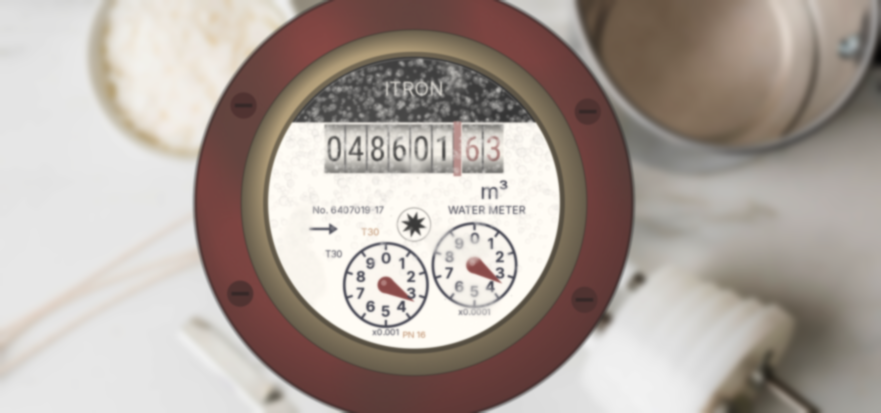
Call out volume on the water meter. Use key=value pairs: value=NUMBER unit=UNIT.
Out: value=48601.6333 unit=m³
